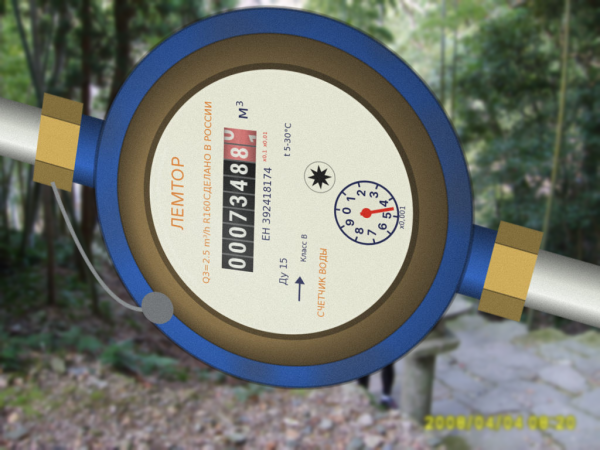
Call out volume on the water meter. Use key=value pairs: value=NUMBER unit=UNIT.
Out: value=7348.804 unit=m³
